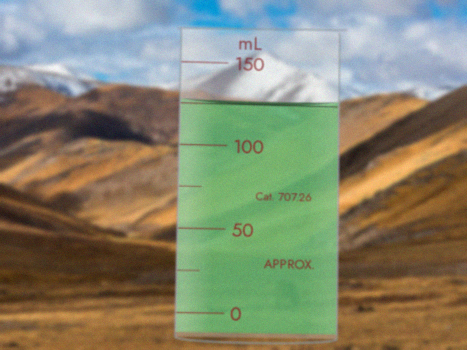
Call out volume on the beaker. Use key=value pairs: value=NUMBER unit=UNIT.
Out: value=125 unit=mL
